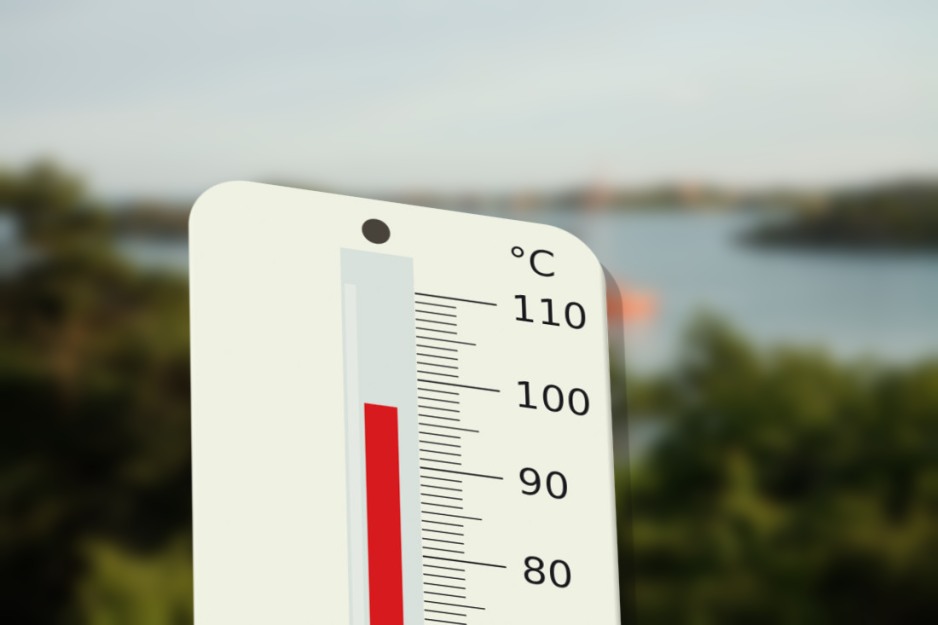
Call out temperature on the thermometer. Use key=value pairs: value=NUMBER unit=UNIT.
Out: value=96.5 unit=°C
